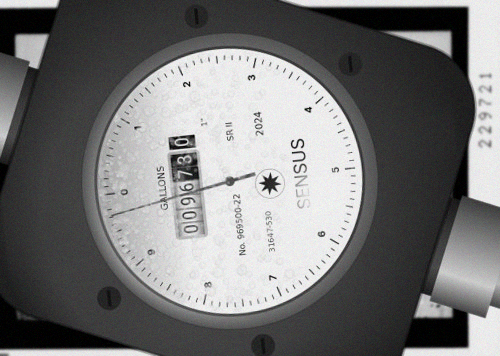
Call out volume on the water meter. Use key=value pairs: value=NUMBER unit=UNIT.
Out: value=96729.7 unit=gal
